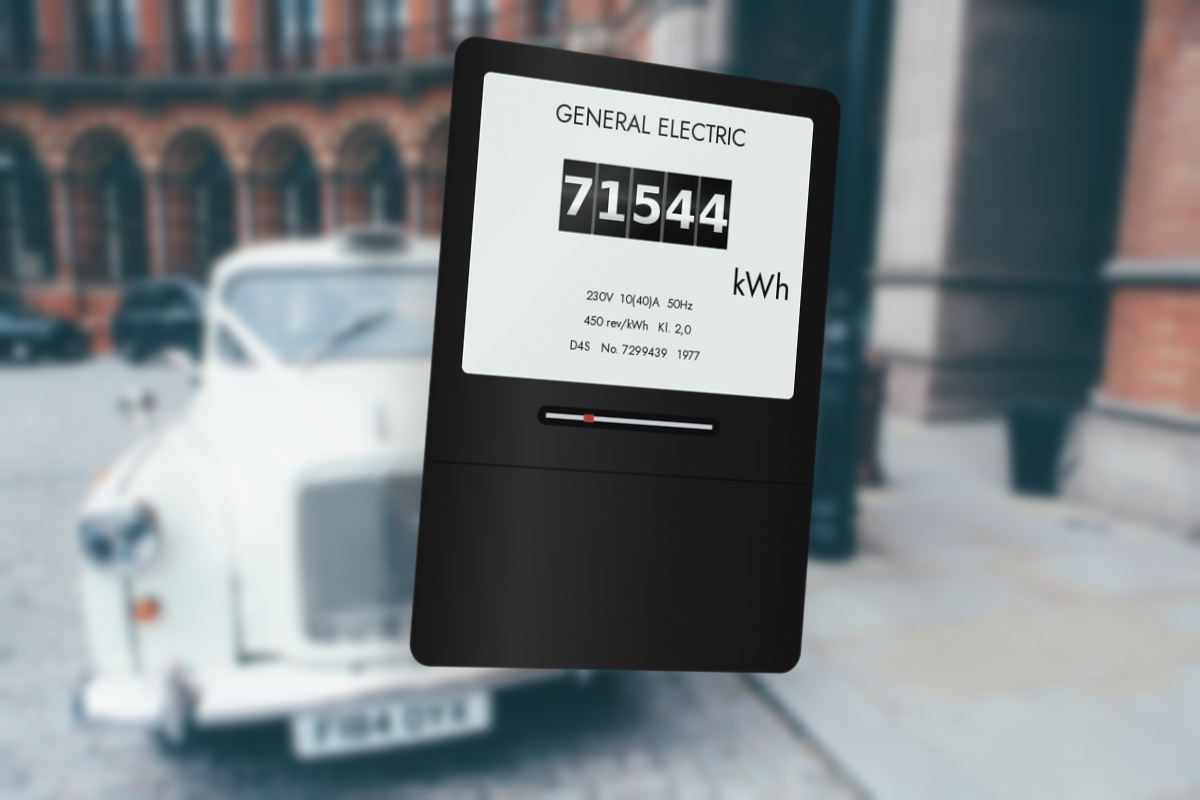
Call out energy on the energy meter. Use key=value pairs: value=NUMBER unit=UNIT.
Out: value=71544 unit=kWh
